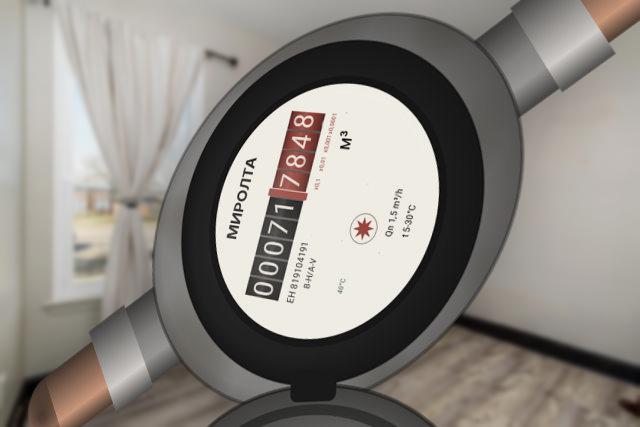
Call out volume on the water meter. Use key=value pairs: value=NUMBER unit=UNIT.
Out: value=71.7848 unit=m³
